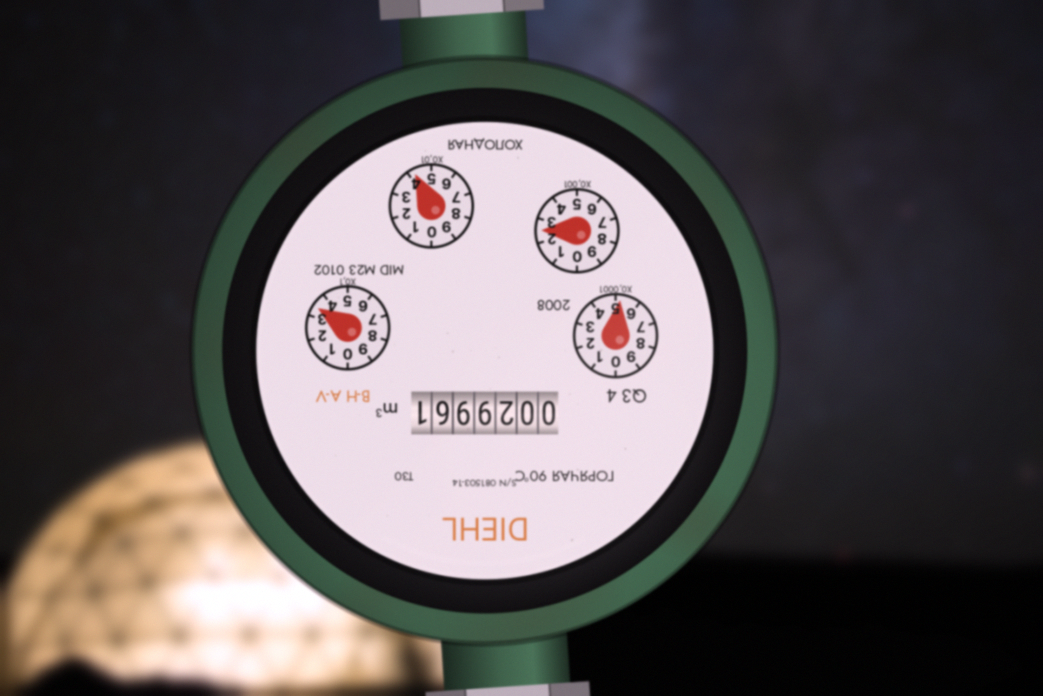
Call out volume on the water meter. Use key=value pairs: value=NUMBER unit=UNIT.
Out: value=29961.3425 unit=m³
